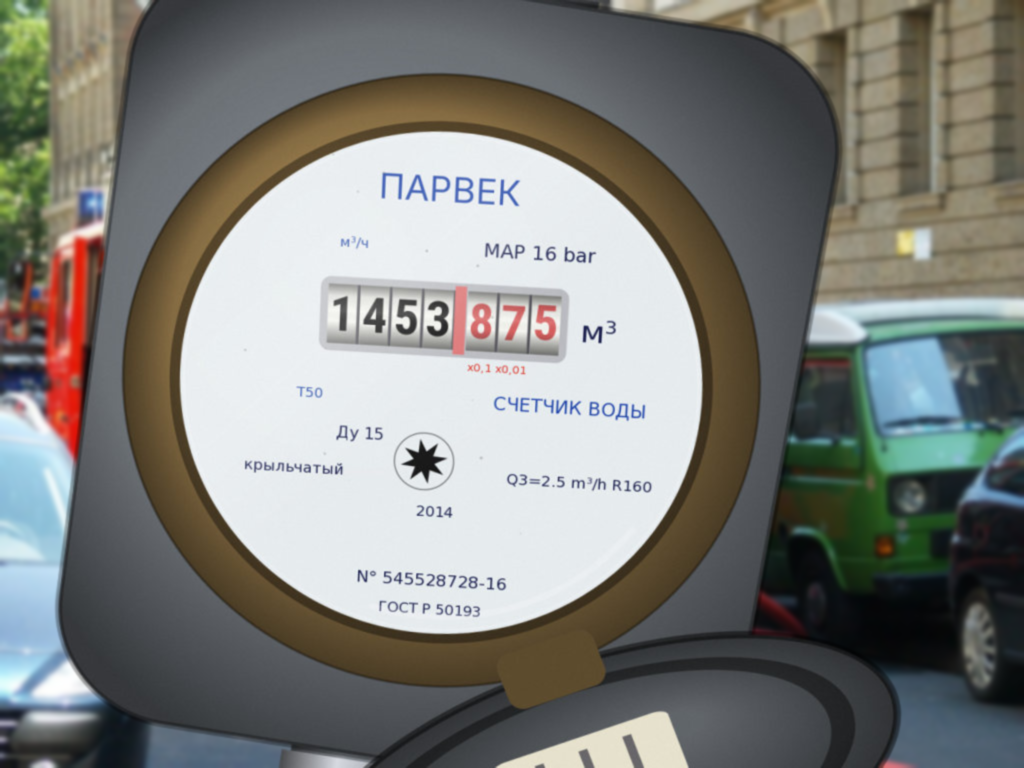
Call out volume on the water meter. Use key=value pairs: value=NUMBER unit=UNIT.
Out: value=1453.875 unit=m³
